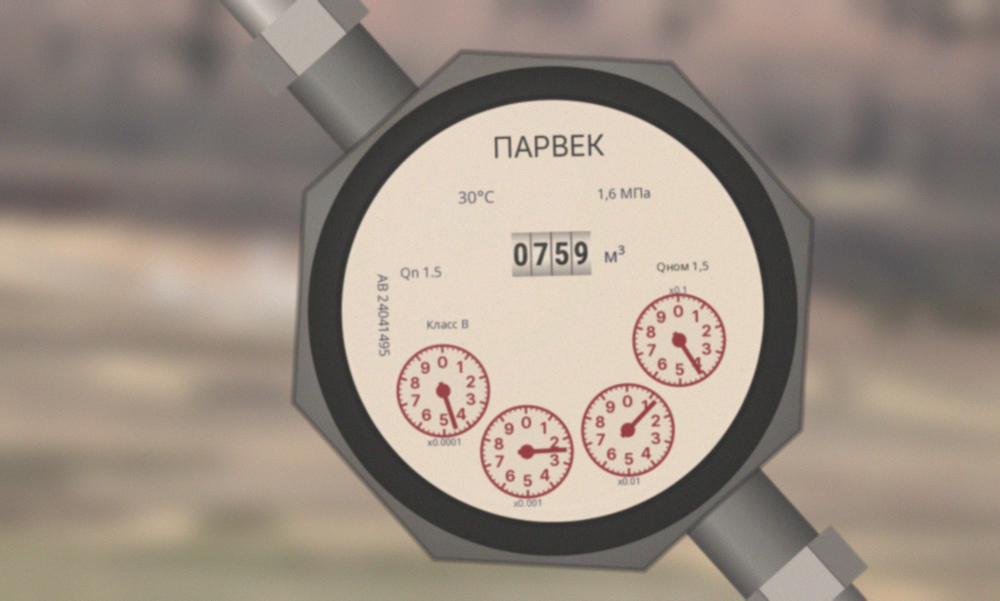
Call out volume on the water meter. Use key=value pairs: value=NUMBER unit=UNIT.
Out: value=759.4124 unit=m³
